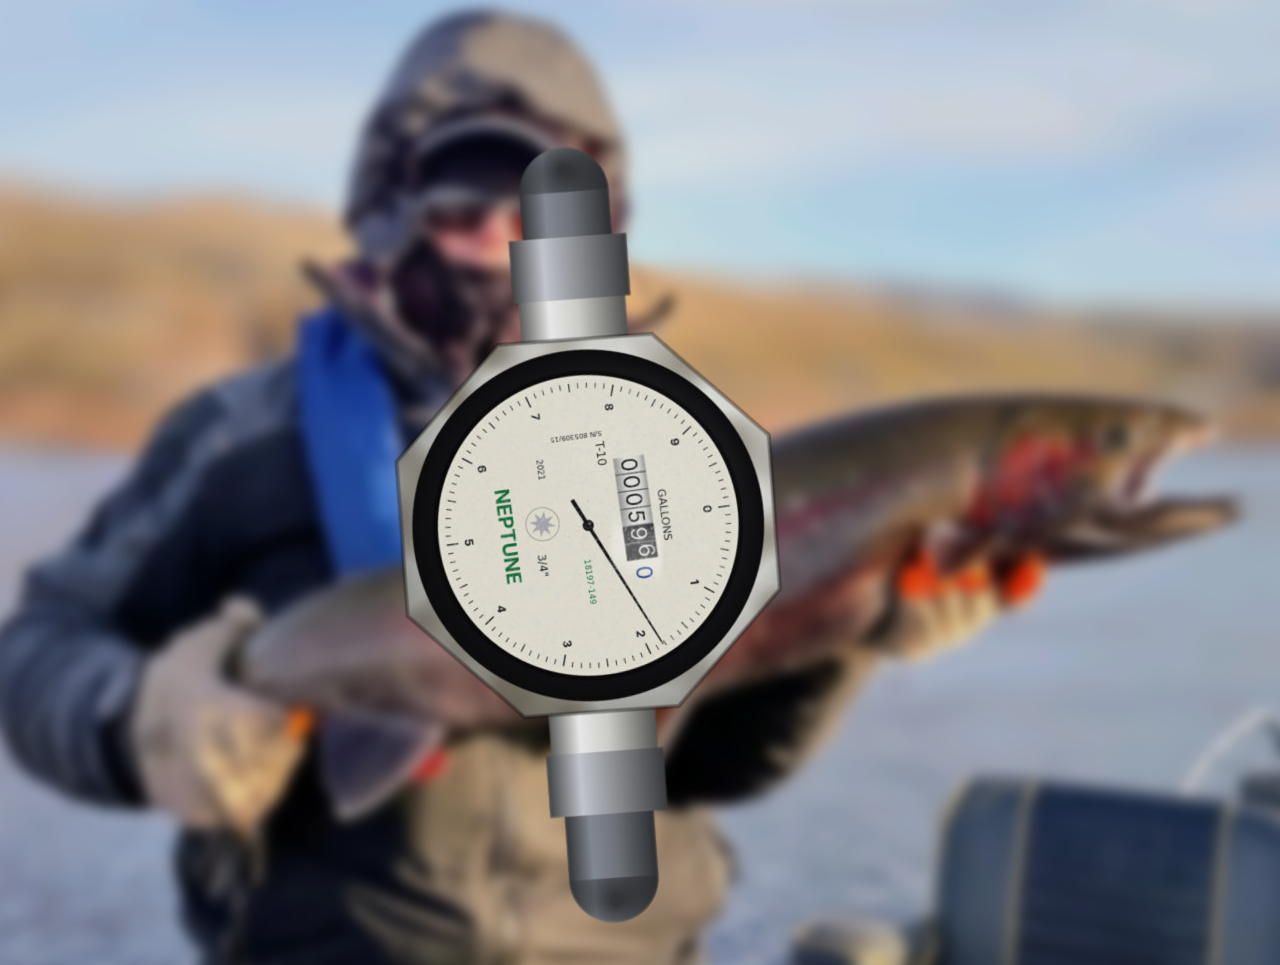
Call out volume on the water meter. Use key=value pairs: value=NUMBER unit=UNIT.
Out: value=5961.8 unit=gal
